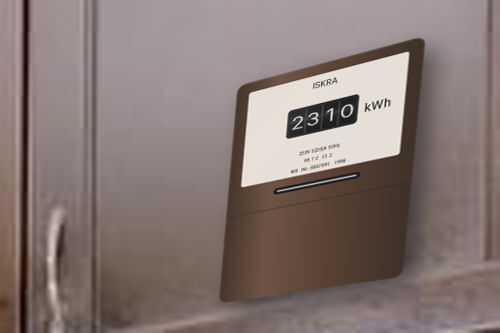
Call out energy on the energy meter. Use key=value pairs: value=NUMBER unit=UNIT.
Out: value=2310 unit=kWh
